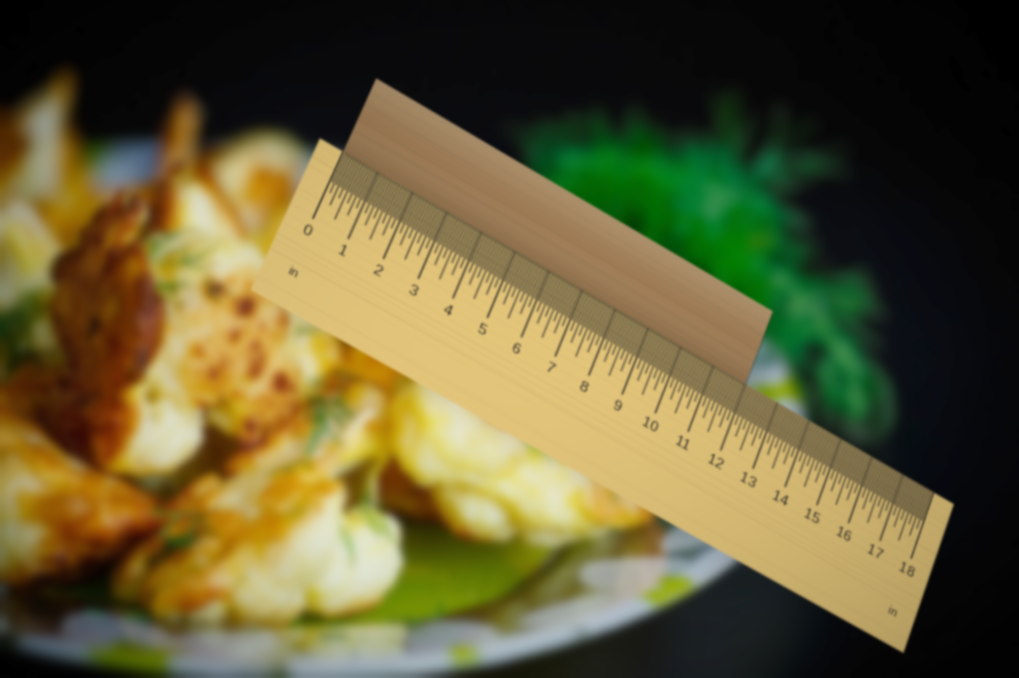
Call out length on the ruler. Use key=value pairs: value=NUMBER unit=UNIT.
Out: value=12 unit=in
